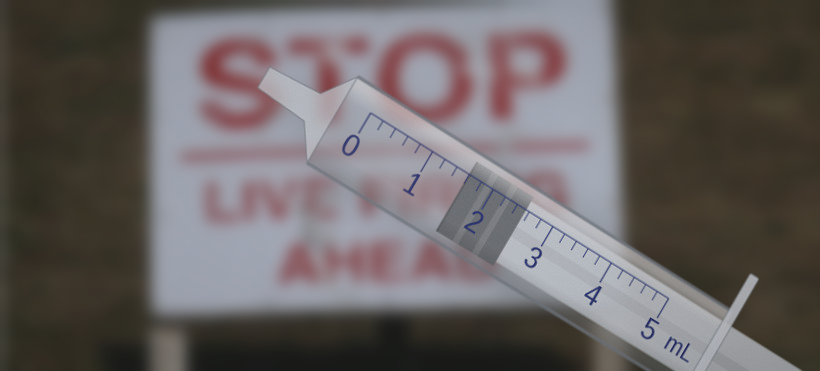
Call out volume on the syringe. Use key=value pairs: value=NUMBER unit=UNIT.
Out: value=1.6 unit=mL
